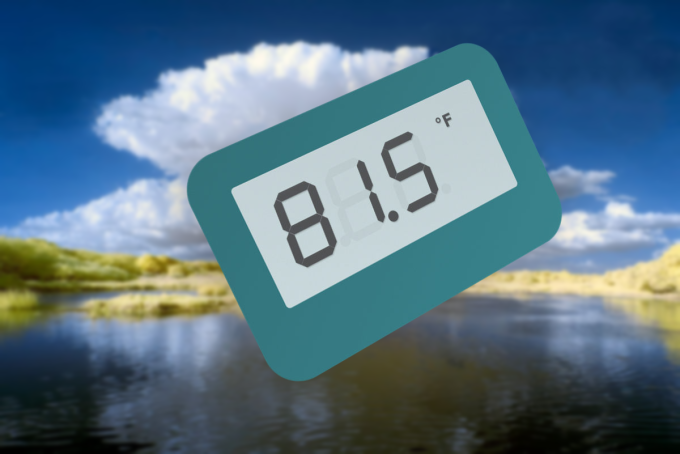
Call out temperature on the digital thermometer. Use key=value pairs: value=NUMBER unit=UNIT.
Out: value=81.5 unit=°F
